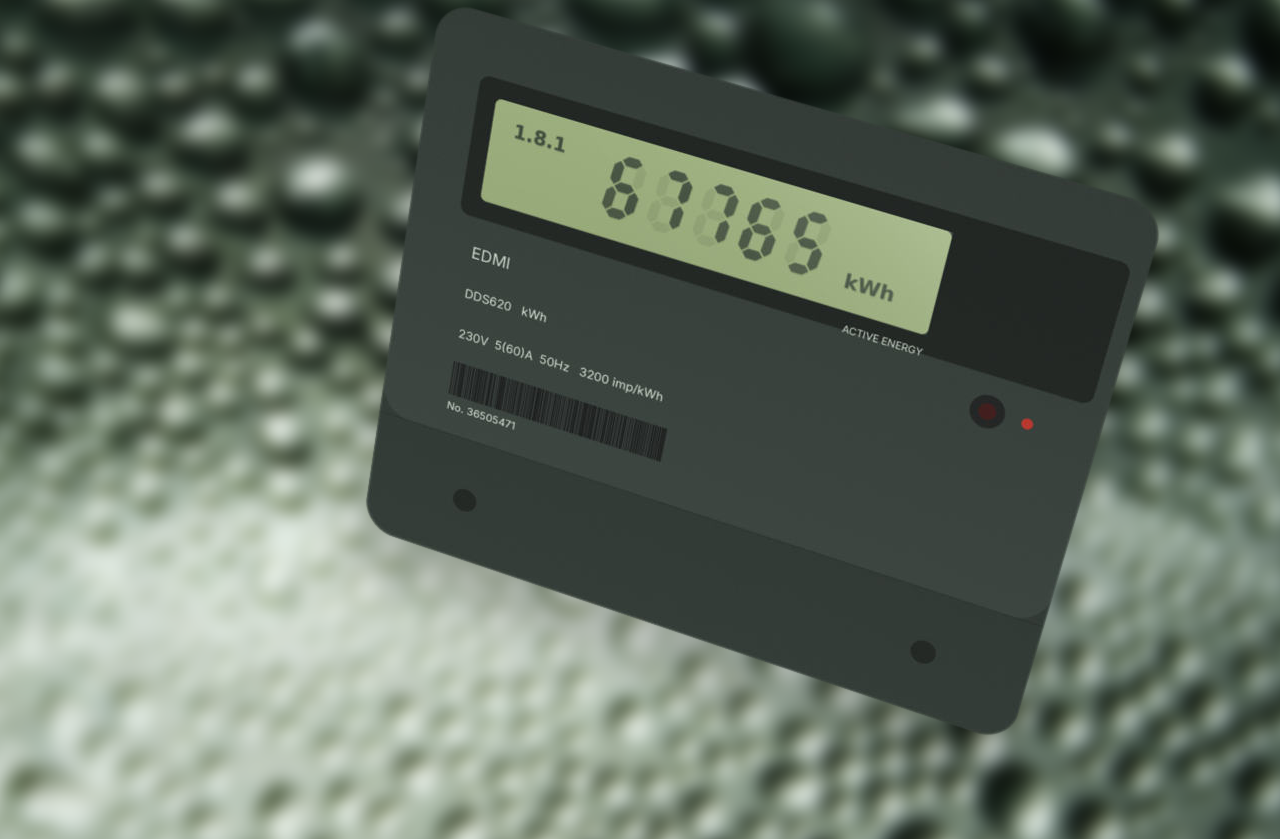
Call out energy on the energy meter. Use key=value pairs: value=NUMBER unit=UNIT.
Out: value=67765 unit=kWh
